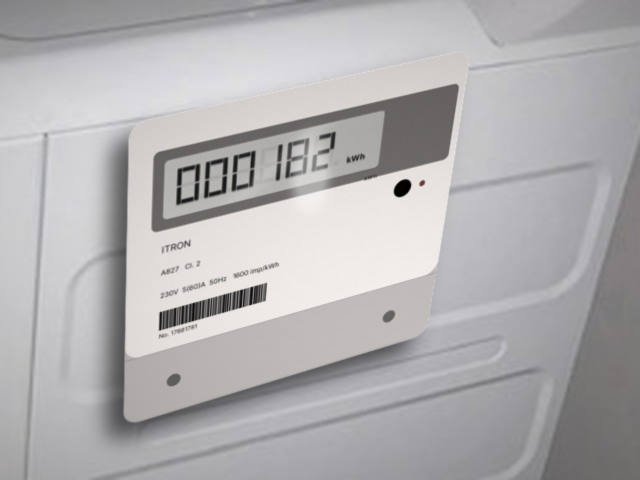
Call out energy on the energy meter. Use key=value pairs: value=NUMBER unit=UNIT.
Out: value=182 unit=kWh
